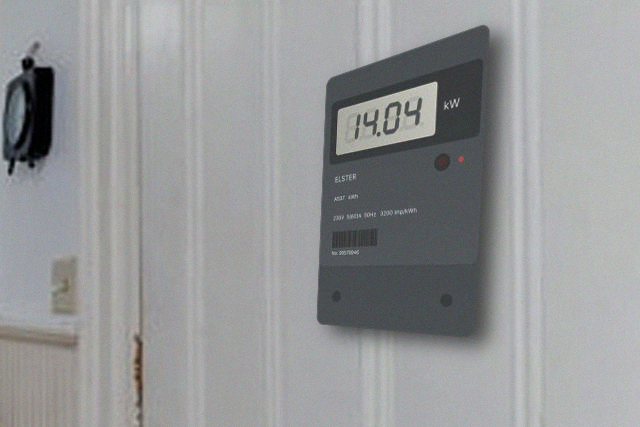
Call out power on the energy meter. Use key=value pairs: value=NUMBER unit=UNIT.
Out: value=14.04 unit=kW
